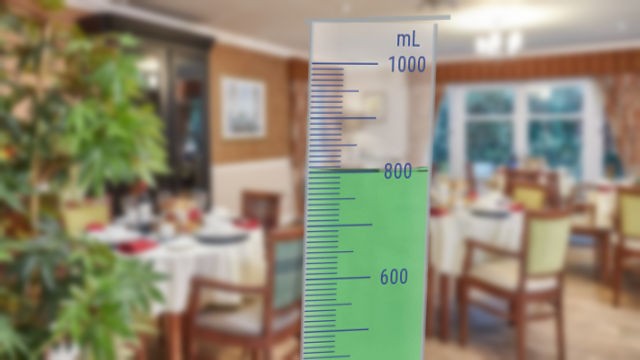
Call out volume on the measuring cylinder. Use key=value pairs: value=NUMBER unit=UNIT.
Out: value=800 unit=mL
